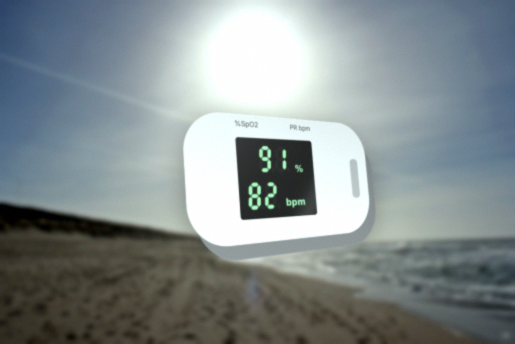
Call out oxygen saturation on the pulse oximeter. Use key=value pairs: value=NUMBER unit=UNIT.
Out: value=91 unit=%
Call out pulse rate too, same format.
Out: value=82 unit=bpm
